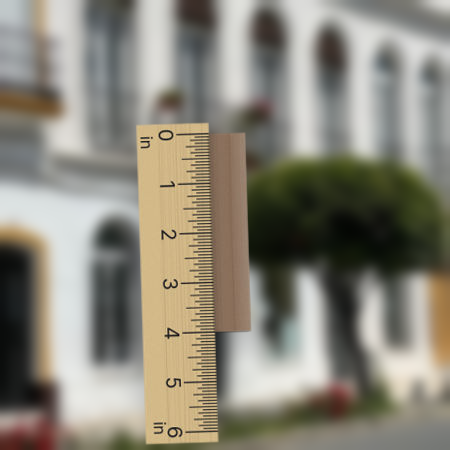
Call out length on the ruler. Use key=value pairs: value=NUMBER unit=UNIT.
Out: value=4 unit=in
